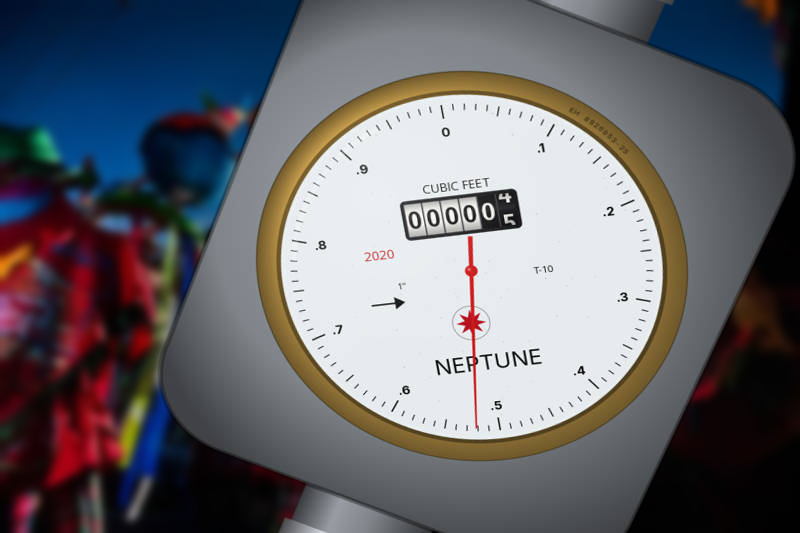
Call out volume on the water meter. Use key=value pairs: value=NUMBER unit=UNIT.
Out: value=4.52 unit=ft³
